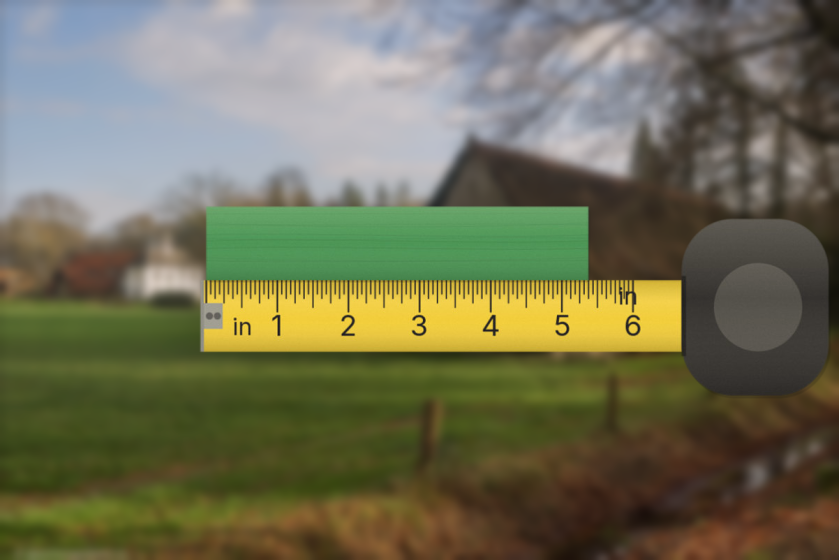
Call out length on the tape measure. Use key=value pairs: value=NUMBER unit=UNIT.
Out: value=5.375 unit=in
